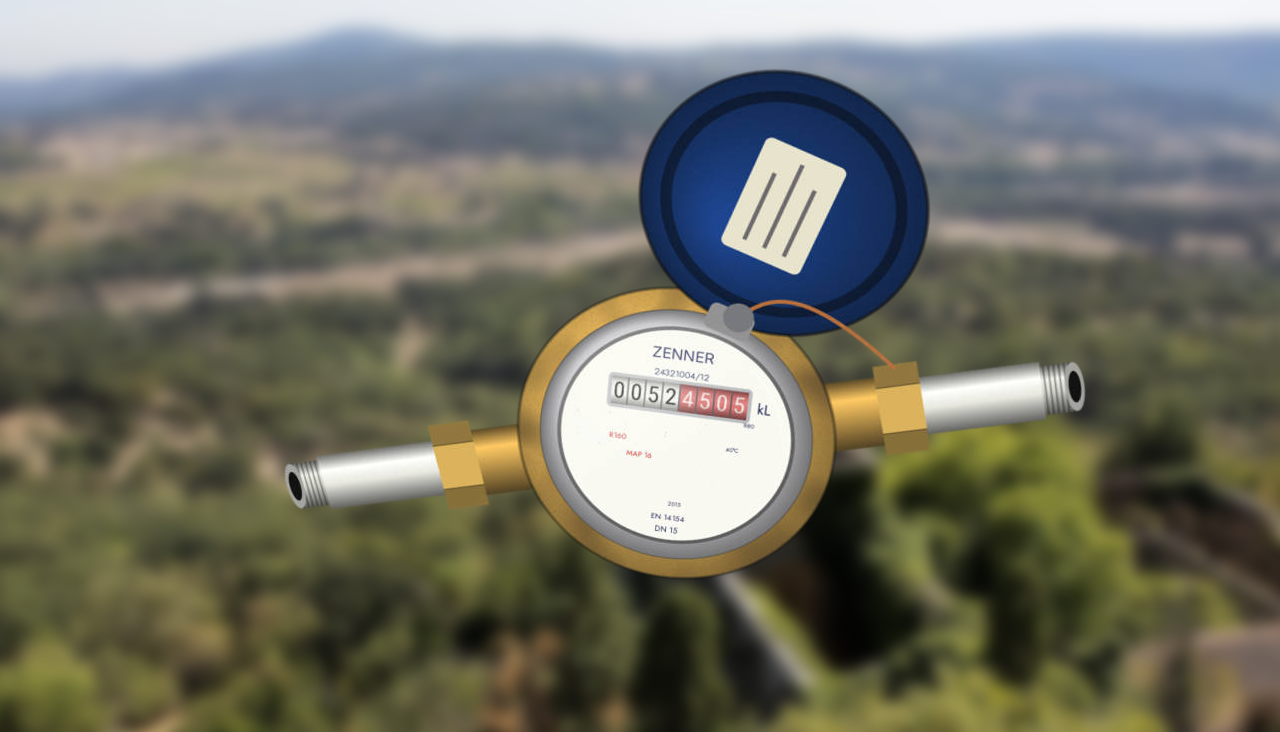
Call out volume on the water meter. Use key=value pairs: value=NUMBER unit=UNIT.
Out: value=52.4505 unit=kL
